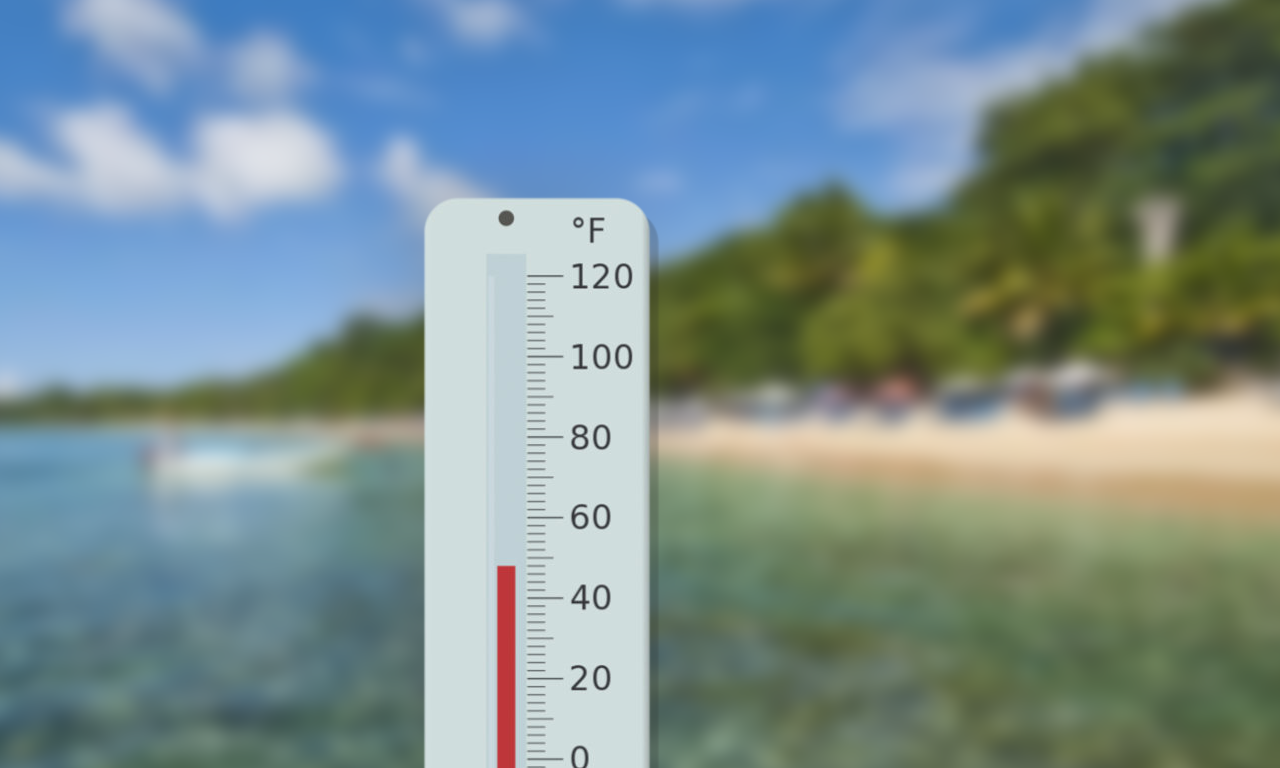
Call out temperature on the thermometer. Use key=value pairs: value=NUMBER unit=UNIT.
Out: value=48 unit=°F
